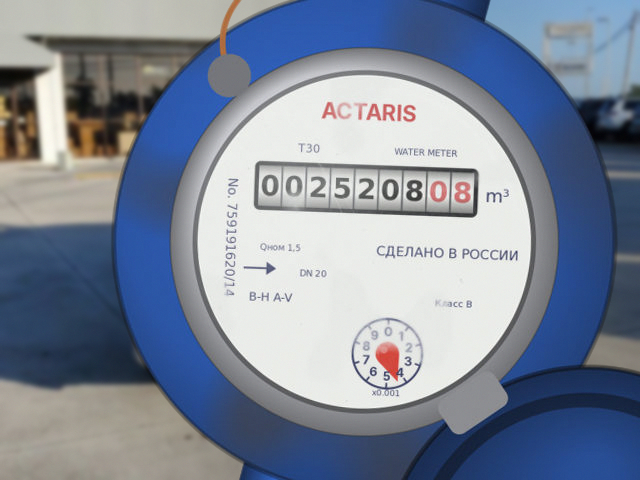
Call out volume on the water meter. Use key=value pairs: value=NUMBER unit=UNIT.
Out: value=25208.084 unit=m³
